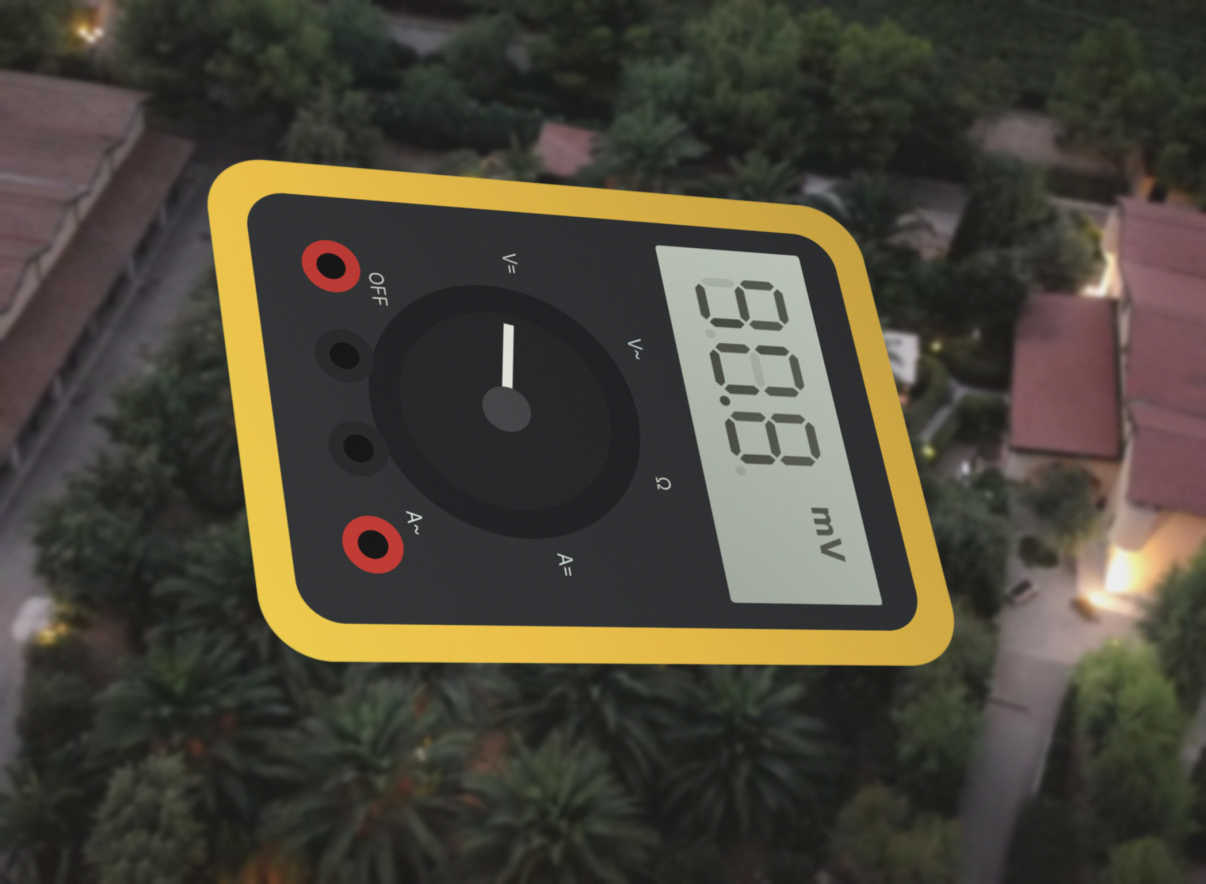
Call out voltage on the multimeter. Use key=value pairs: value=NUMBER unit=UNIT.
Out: value=90.8 unit=mV
